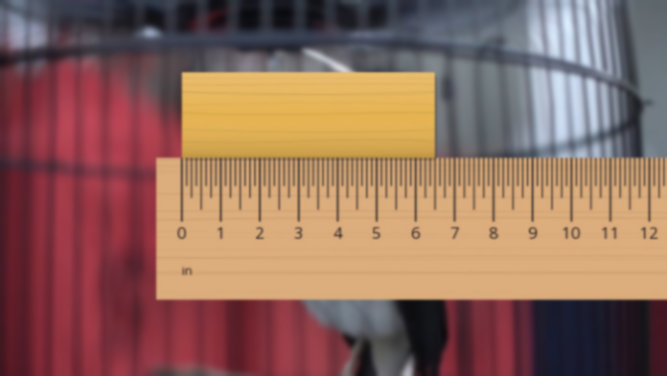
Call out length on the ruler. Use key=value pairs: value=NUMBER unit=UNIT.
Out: value=6.5 unit=in
